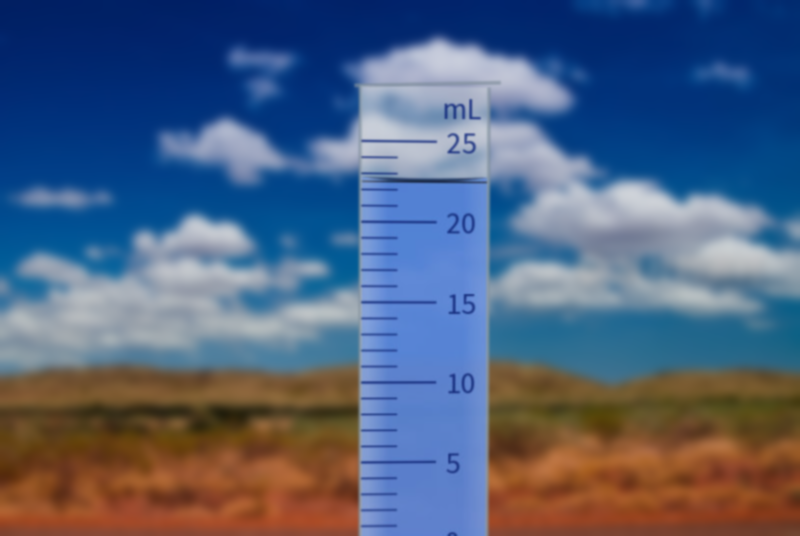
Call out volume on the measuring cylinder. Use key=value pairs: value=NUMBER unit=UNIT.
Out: value=22.5 unit=mL
